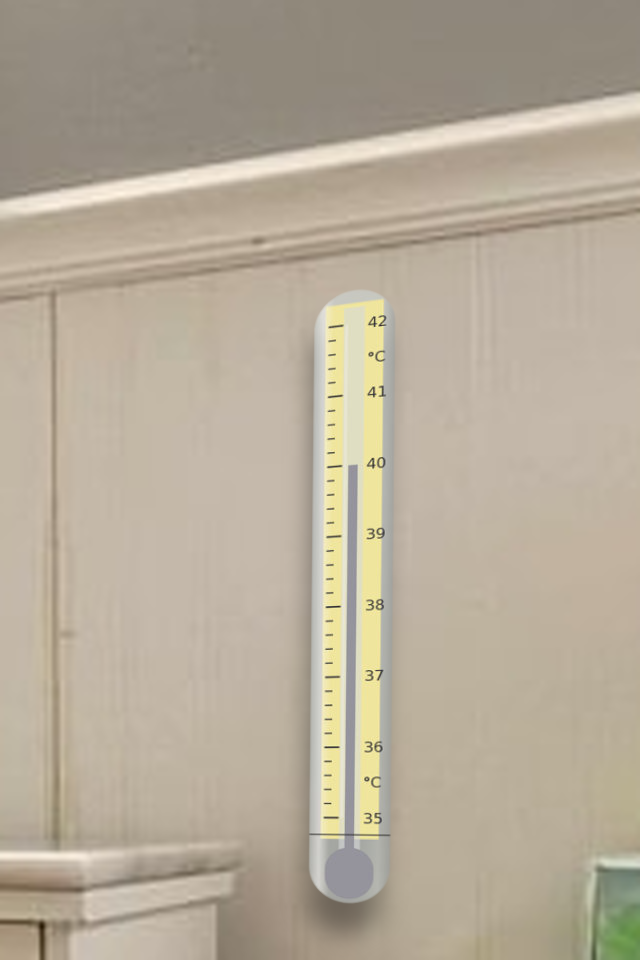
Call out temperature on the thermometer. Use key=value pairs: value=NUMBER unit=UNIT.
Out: value=40 unit=°C
